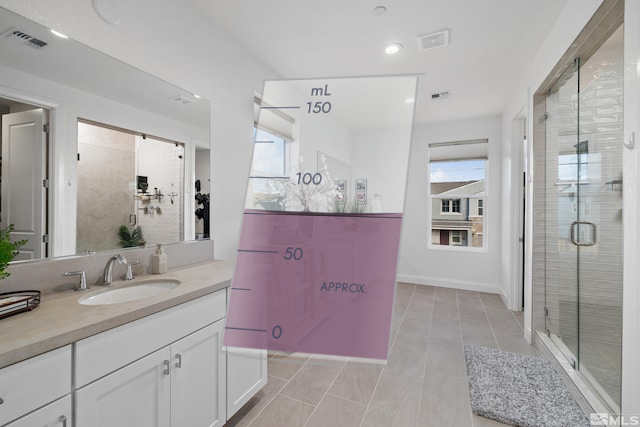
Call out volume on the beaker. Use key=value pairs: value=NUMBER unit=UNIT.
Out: value=75 unit=mL
